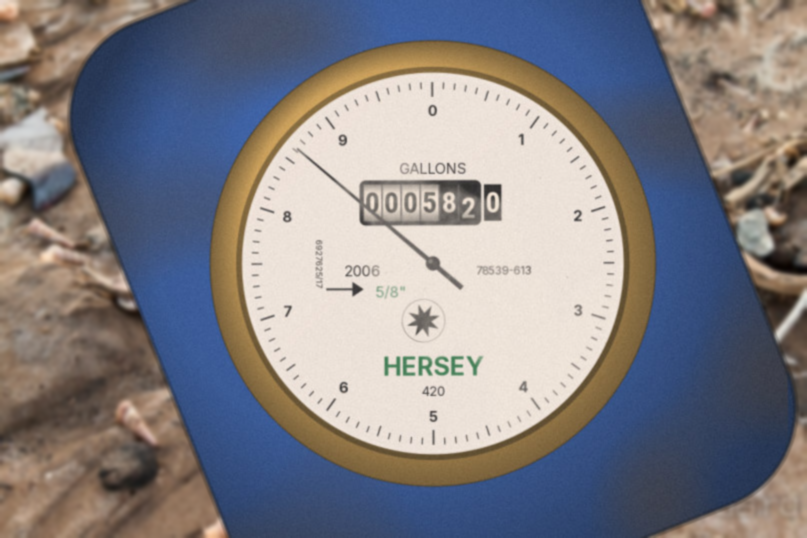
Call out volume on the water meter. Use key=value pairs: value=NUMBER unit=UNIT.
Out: value=5818.6 unit=gal
